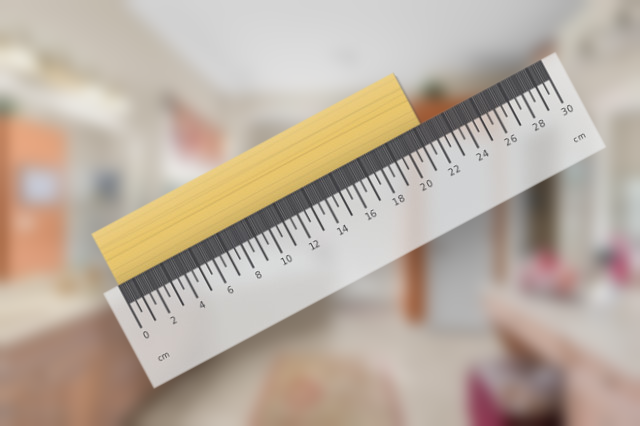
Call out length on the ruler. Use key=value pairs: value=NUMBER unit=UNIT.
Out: value=21.5 unit=cm
